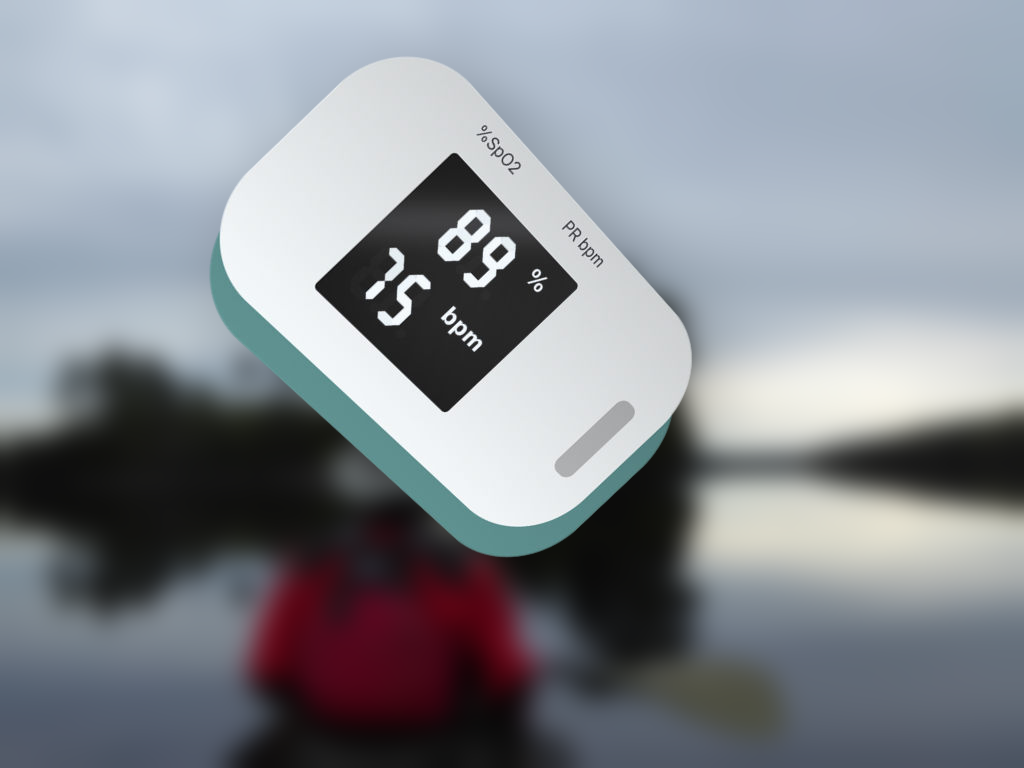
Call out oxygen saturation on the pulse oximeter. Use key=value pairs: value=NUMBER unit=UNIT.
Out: value=89 unit=%
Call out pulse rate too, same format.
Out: value=75 unit=bpm
